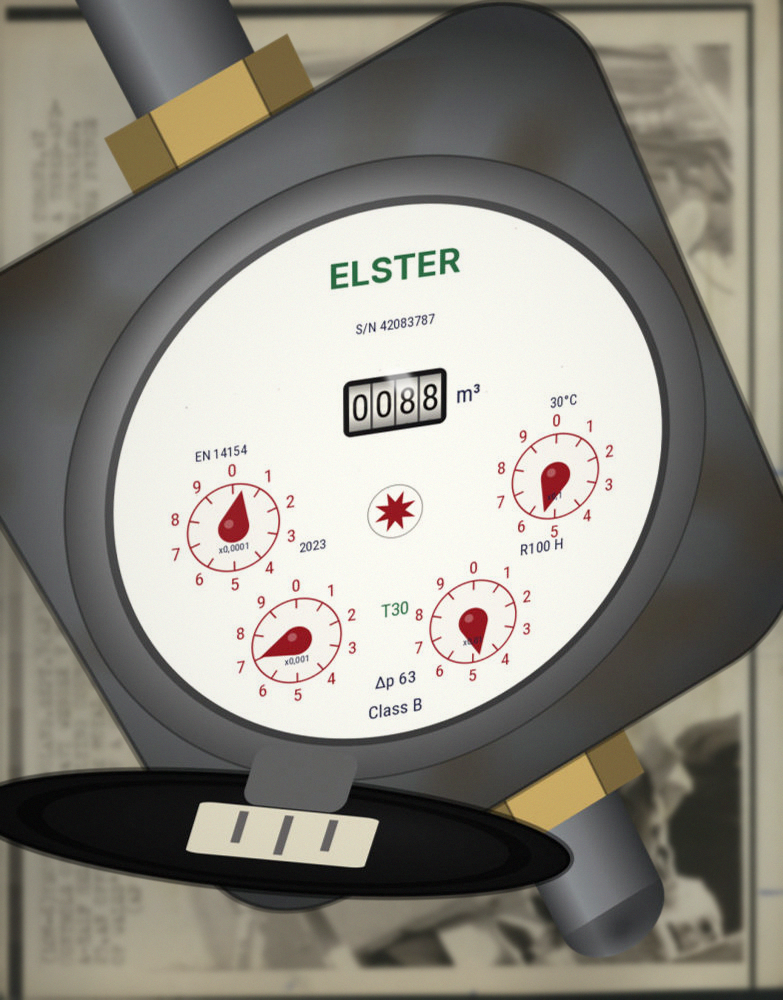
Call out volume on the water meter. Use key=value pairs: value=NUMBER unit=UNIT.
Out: value=88.5470 unit=m³
